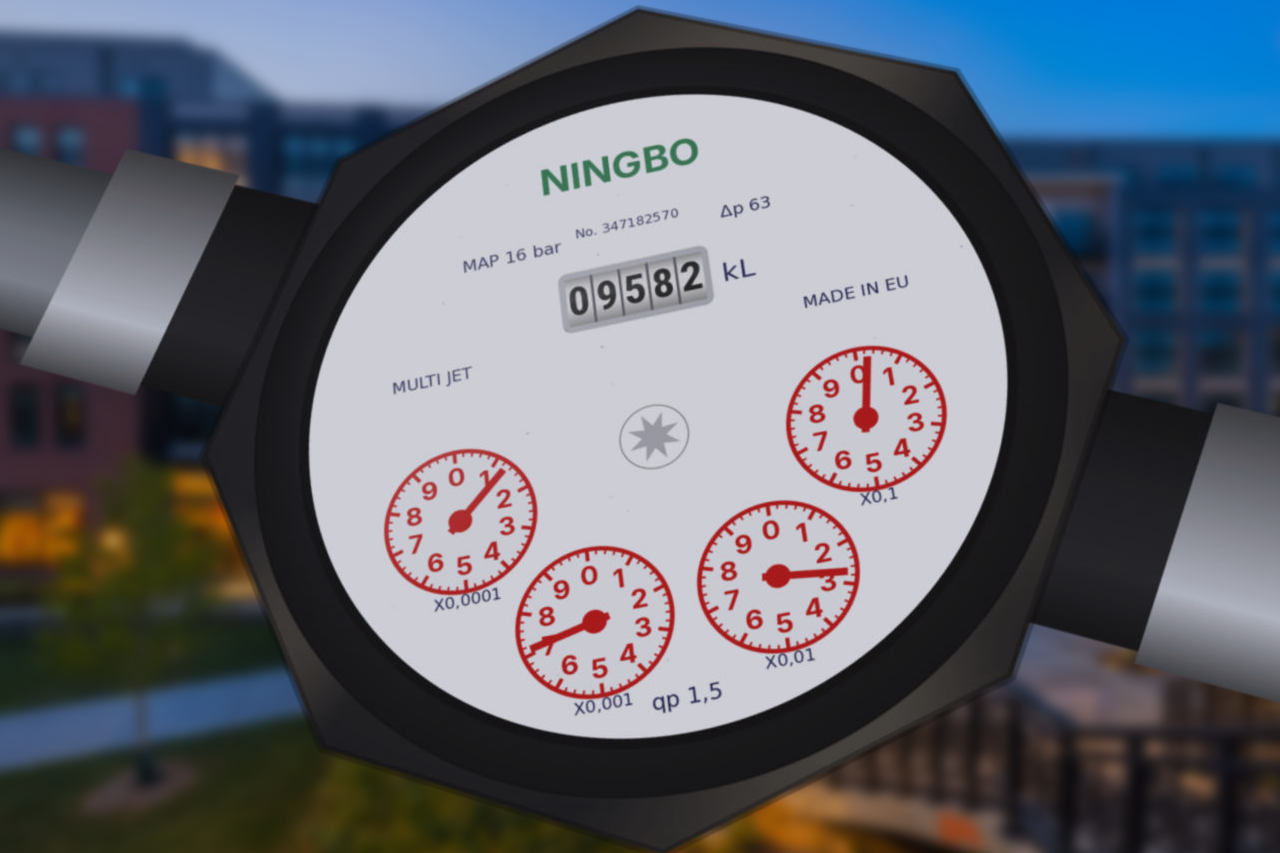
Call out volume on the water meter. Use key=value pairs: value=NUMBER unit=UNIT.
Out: value=9582.0271 unit=kL
